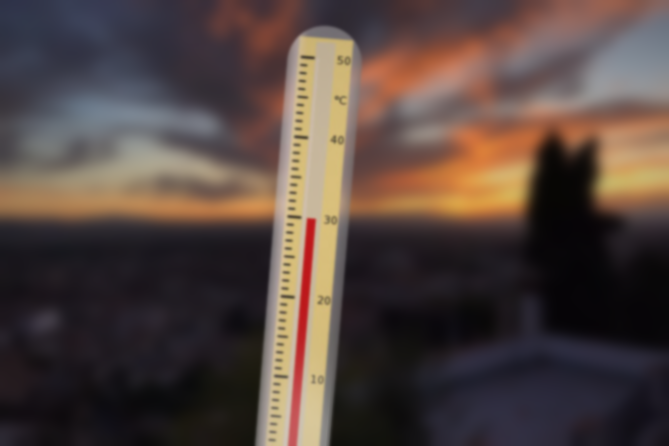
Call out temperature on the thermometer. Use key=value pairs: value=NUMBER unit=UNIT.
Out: value=30 unit=°C
